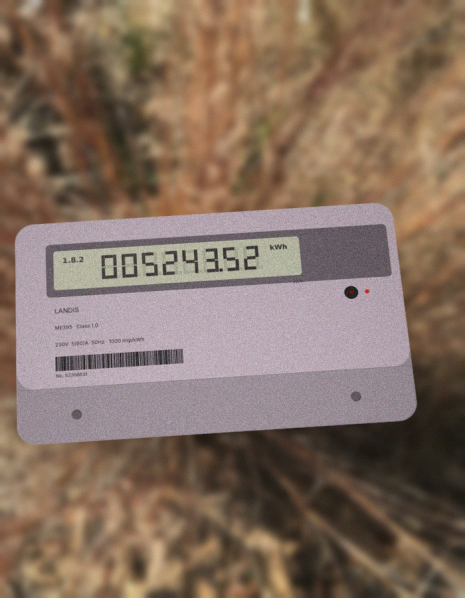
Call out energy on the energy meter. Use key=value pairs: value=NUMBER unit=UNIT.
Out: value=5243.52 unit=kWh
